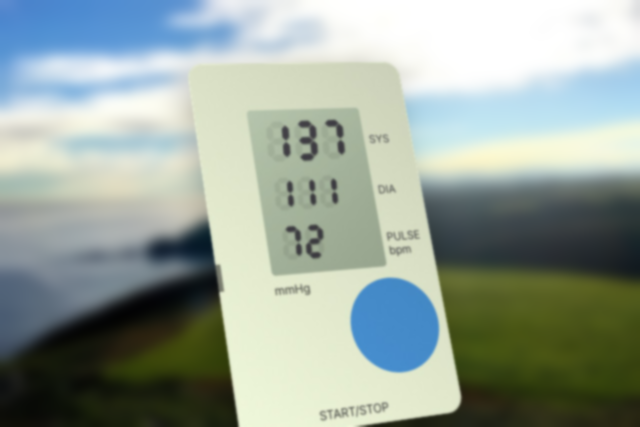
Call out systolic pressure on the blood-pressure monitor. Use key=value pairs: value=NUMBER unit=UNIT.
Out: value=137 unit=mmHg
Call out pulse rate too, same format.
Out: value=72 unit=bpm
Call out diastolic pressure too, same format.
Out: value=111 unit=mmHg
